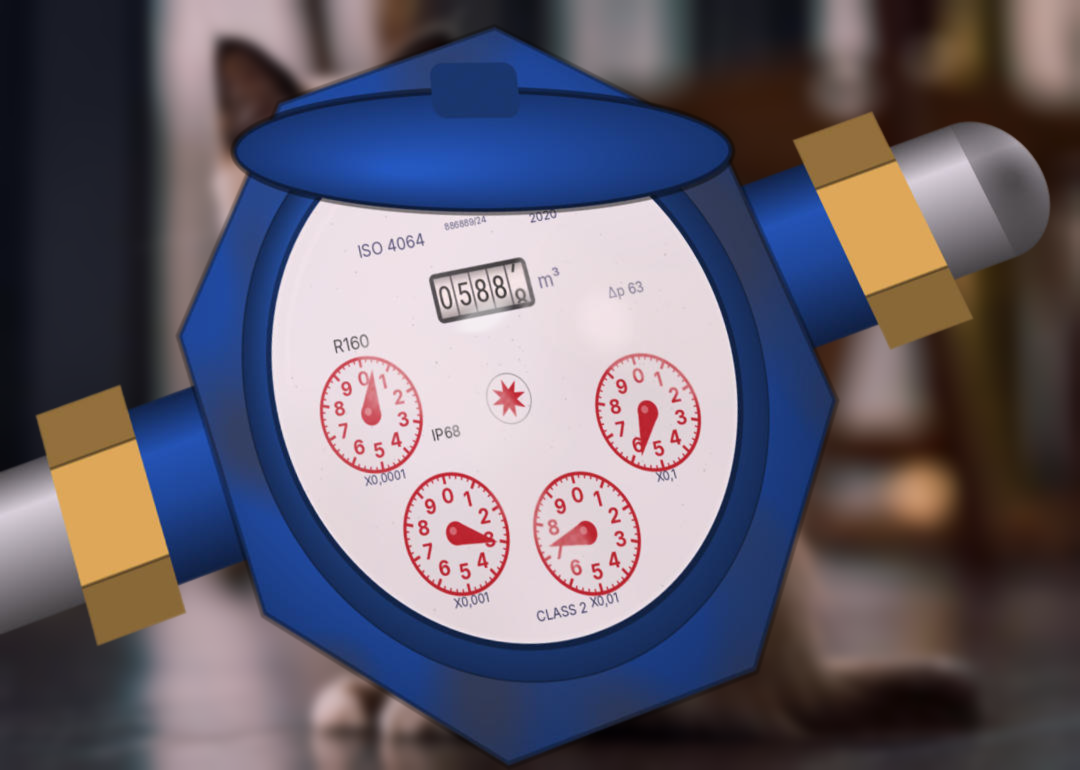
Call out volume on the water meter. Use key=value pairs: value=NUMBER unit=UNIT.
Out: value=5887.5730 unit=m³
